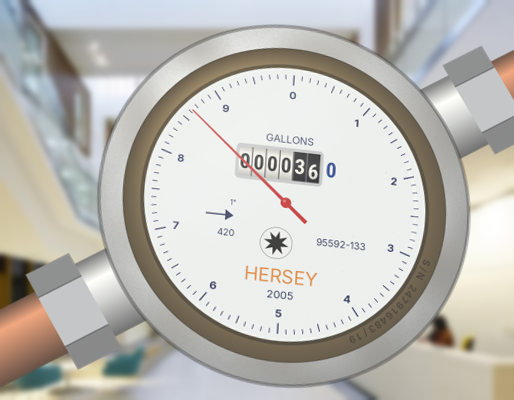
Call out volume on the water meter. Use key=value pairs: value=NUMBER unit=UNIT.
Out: value=358.6 unit=gal
